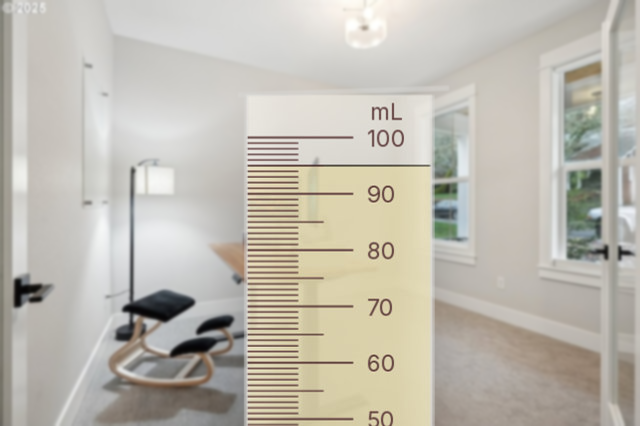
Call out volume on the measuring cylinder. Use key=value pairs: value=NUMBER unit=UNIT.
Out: value=95 unit=mL
